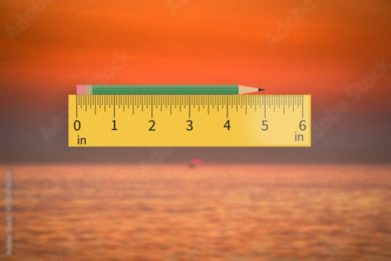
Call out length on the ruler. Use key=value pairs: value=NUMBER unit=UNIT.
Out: value=5 unit=in
